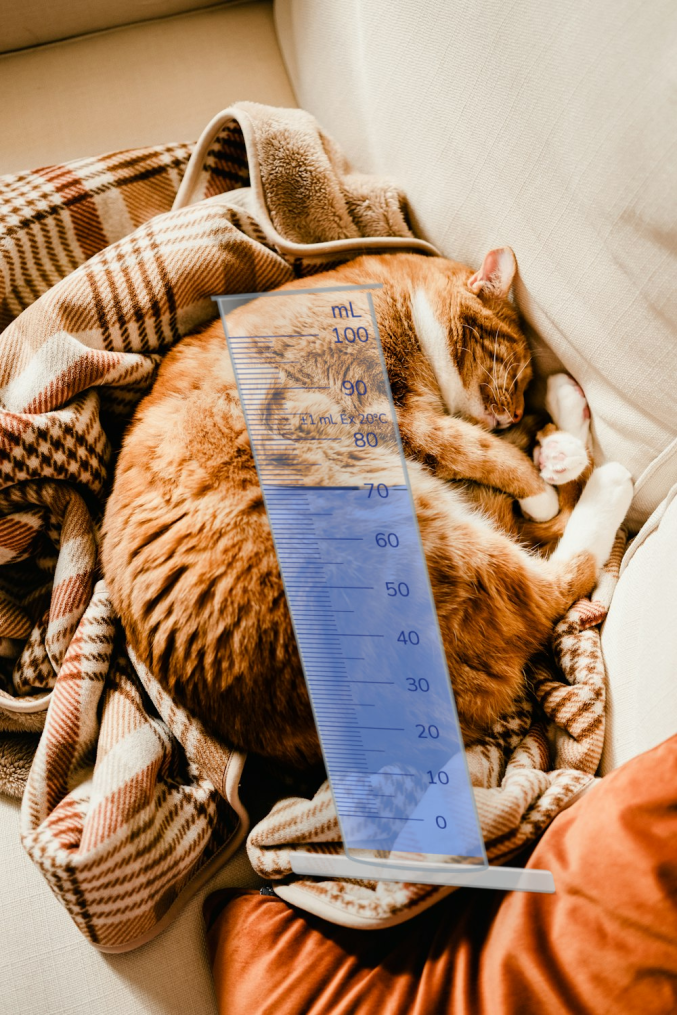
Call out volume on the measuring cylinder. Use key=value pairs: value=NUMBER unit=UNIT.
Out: value=70 unit=mL
